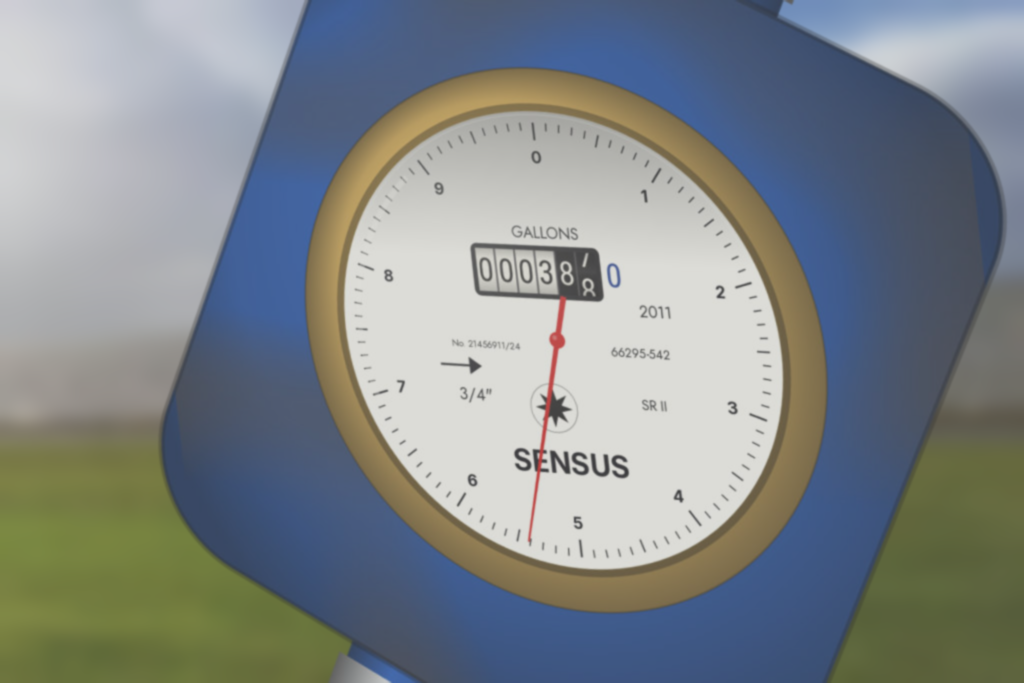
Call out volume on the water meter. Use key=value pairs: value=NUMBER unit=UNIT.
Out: value=3875.4 unit=gal
